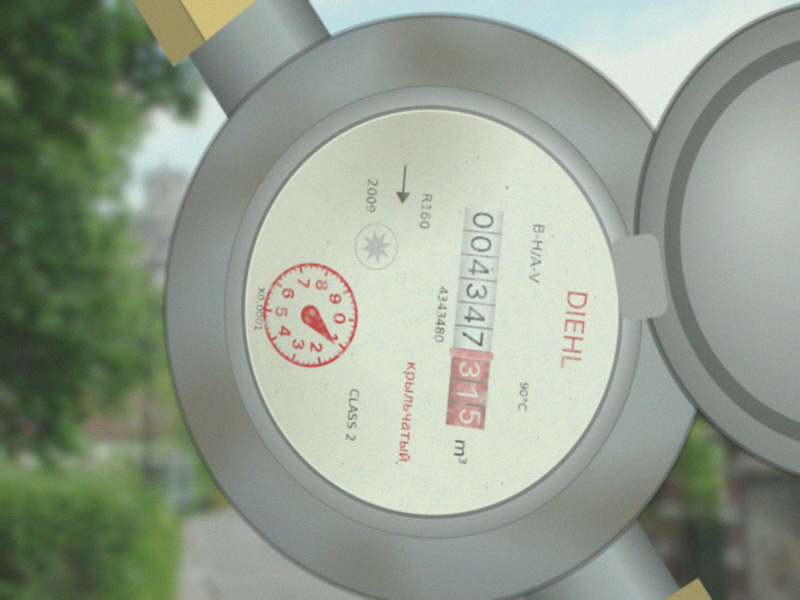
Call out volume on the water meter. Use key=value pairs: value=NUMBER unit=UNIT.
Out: value=4347.3151 unit=m³
